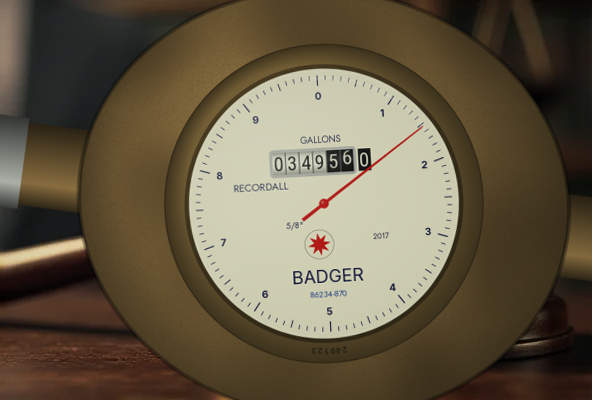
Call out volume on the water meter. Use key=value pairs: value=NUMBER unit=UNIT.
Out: value=349561.5 unit=gal
